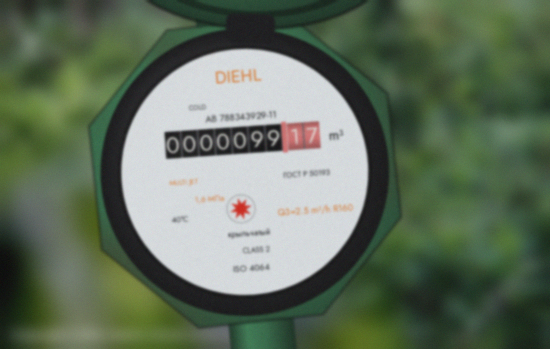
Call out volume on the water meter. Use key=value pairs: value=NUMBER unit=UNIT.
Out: value=99.17 unit=m³
